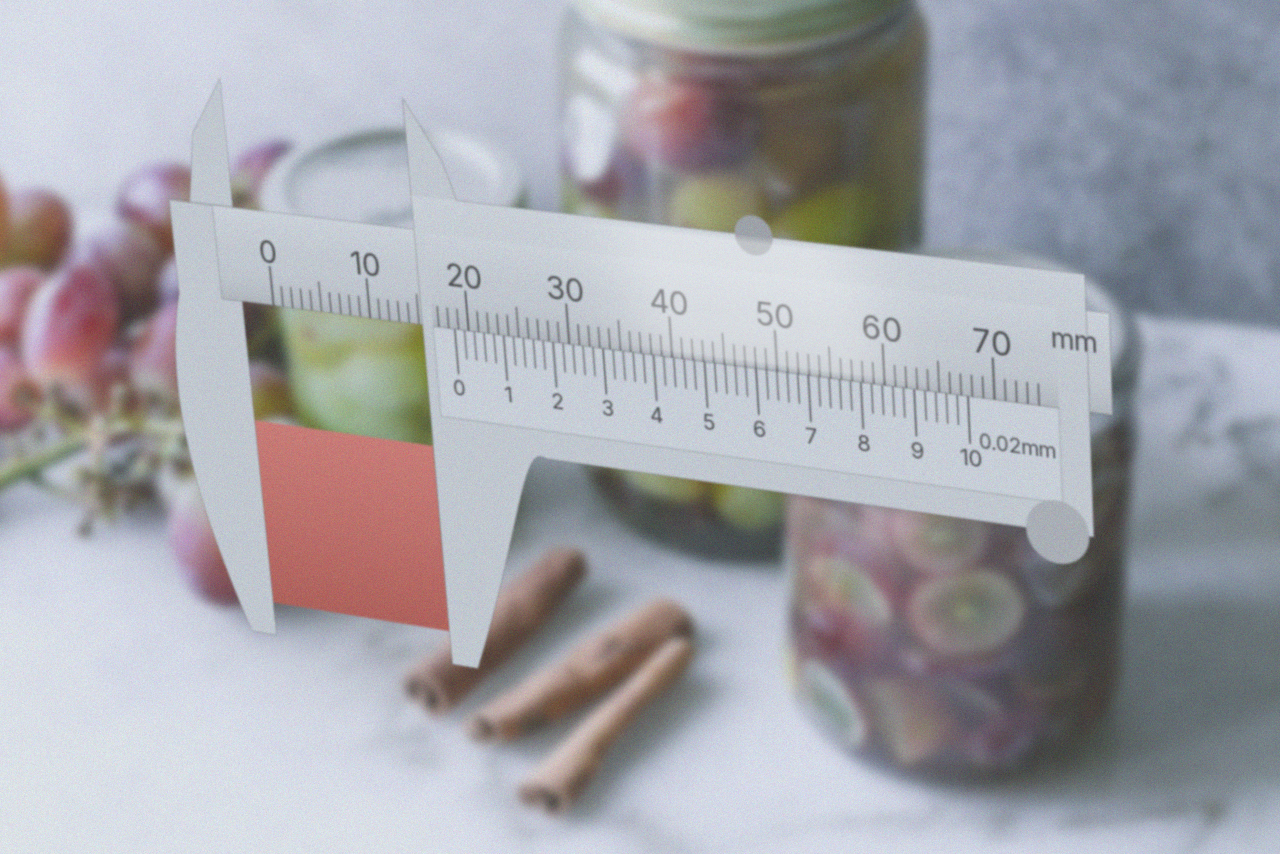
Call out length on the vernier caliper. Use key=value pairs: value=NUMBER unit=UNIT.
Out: value=18.6 unit=mm
